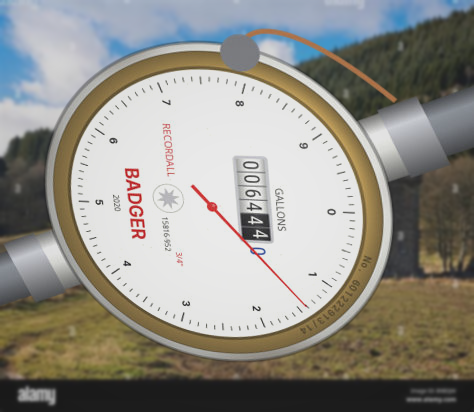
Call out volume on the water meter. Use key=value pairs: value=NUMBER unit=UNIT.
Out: value=64441.4 unit=gal
